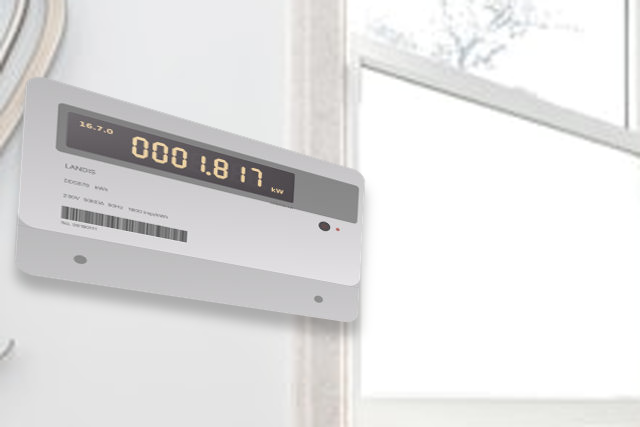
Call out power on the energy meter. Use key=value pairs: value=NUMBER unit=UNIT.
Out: value=1.817 unit=kW
